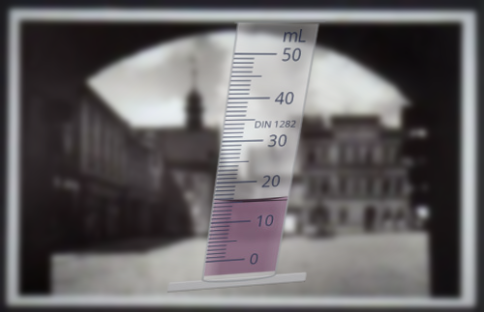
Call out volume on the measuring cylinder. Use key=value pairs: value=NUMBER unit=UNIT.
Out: value=15 unit=mL
